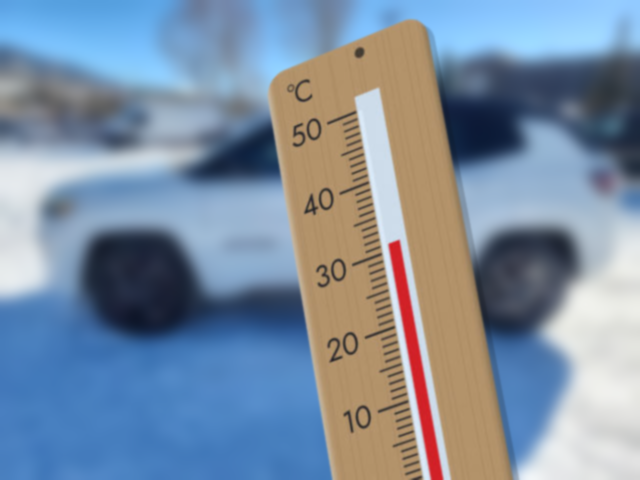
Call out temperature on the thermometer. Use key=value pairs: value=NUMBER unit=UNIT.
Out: value=31 unit=°C
